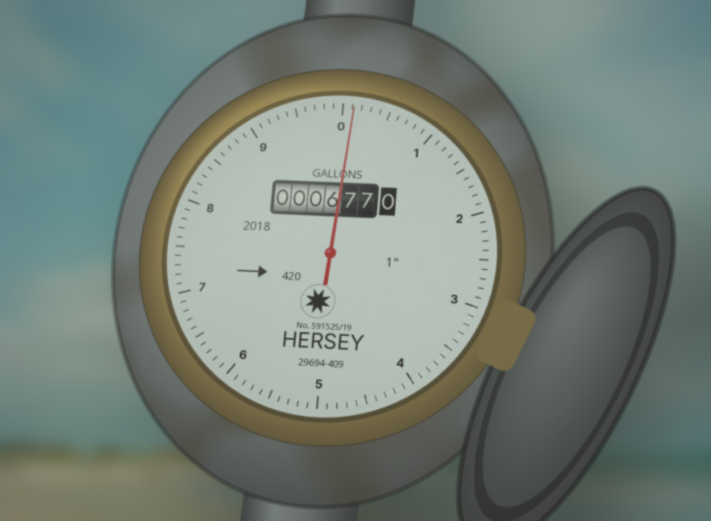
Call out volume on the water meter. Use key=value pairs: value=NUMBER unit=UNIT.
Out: value=6770.1 unit=gal
